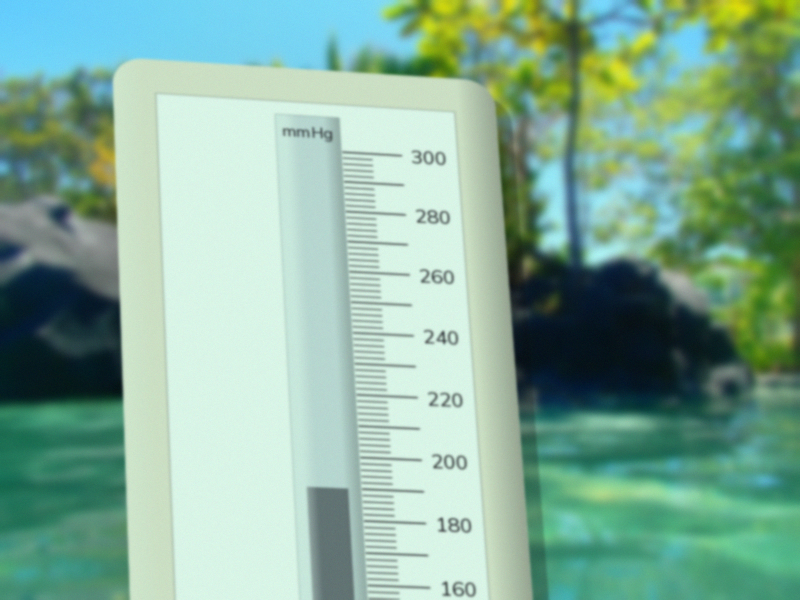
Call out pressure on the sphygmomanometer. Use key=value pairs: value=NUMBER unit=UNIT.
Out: value=190 unit=mmHg
